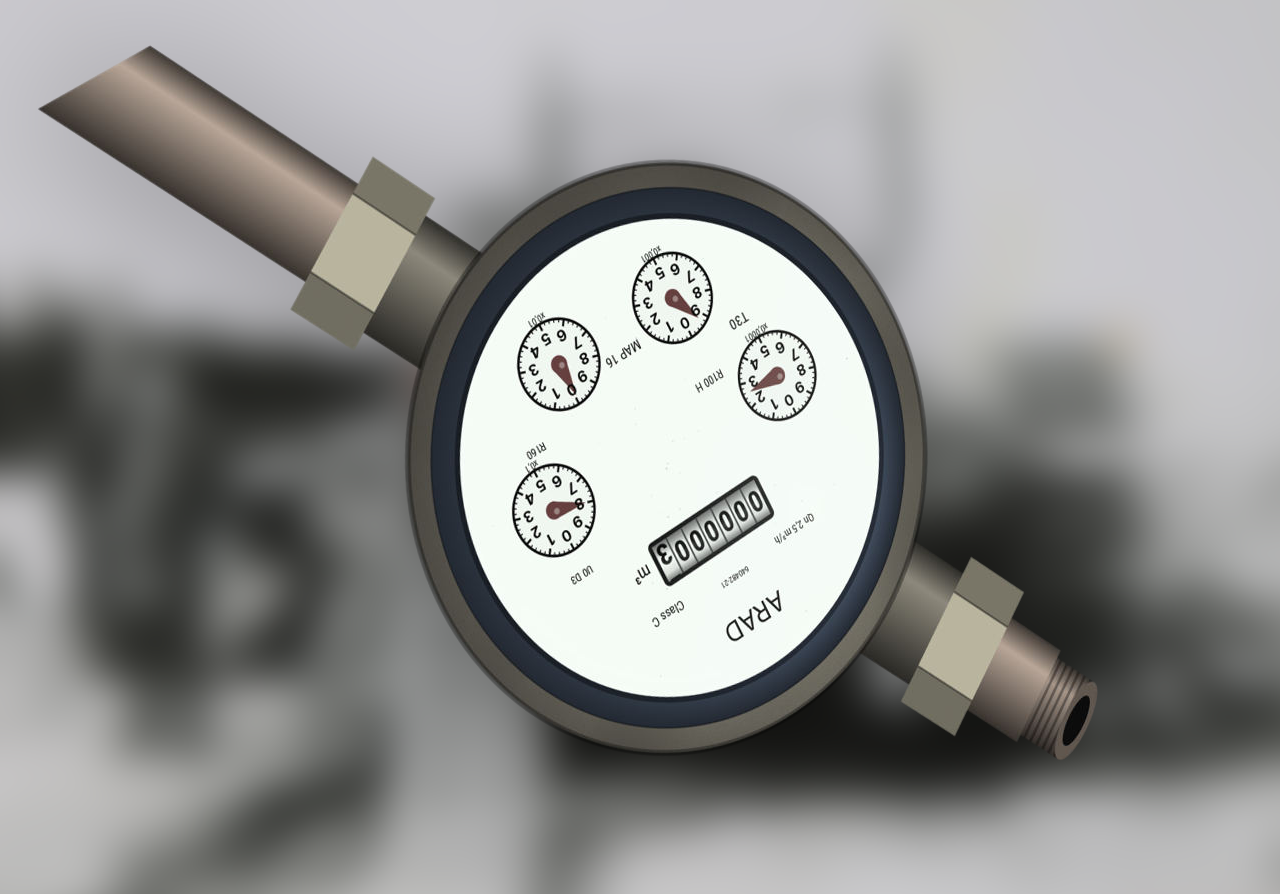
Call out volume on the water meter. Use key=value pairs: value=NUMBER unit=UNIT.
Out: value=2.7992 unit=m³
